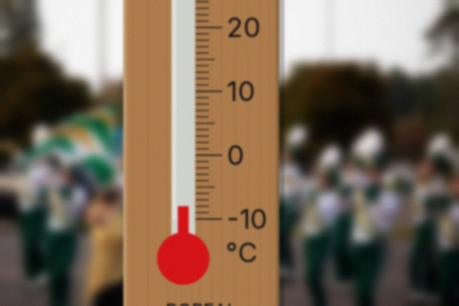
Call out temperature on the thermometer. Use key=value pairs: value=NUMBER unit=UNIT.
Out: value=-8 unit=°C
